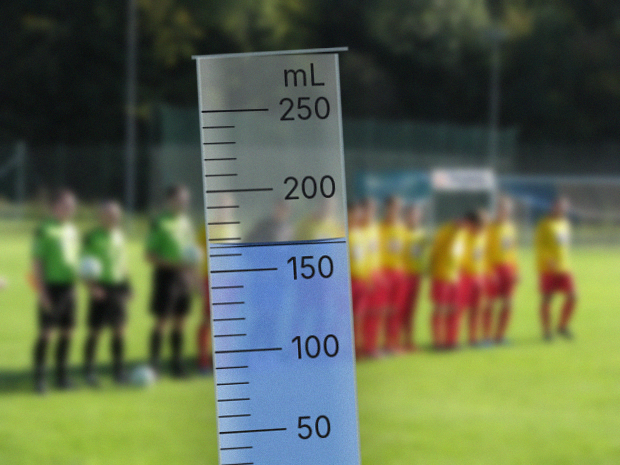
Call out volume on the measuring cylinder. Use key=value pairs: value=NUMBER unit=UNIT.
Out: value=165 unit=mL
